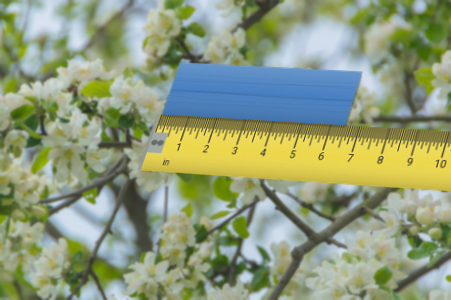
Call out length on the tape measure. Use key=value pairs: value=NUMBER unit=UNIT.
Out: value=6.5 unit=in
